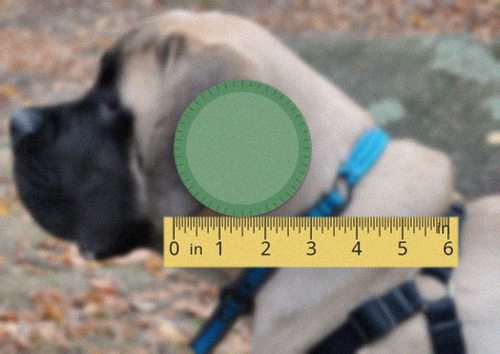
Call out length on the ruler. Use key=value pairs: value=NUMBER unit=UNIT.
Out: value=3 unit=in
